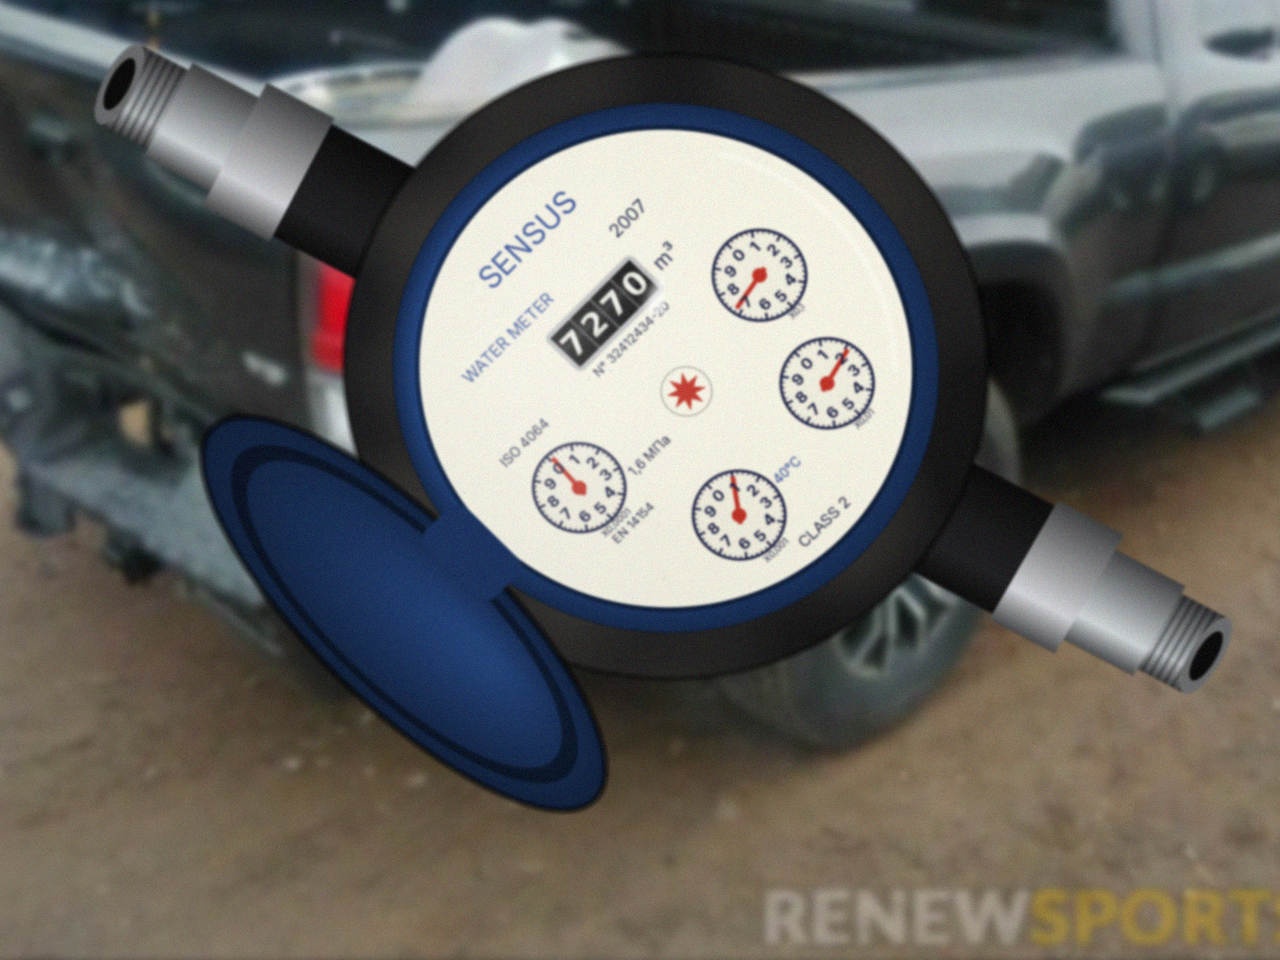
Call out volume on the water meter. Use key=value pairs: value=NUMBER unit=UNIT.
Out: value=7270.7210 unit=m³
